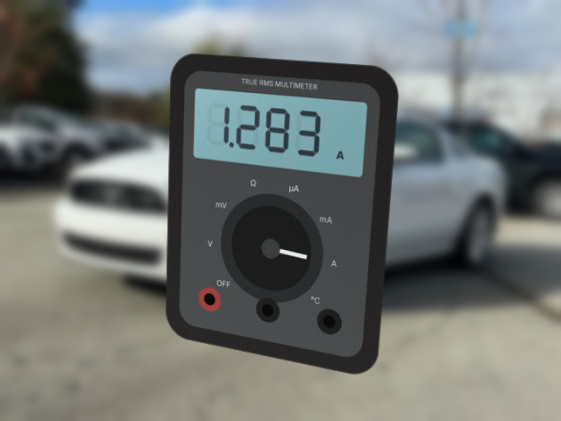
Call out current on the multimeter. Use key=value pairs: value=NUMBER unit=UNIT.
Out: value=1.283 unit=A
